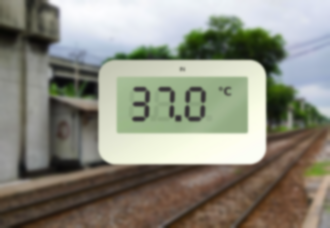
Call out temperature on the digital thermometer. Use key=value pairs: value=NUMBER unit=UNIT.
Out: value=37.0 unit=°C
